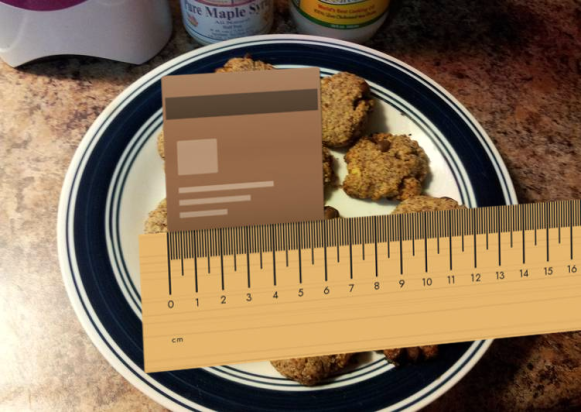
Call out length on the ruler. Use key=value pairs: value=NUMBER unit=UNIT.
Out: value=6 unit=cm
